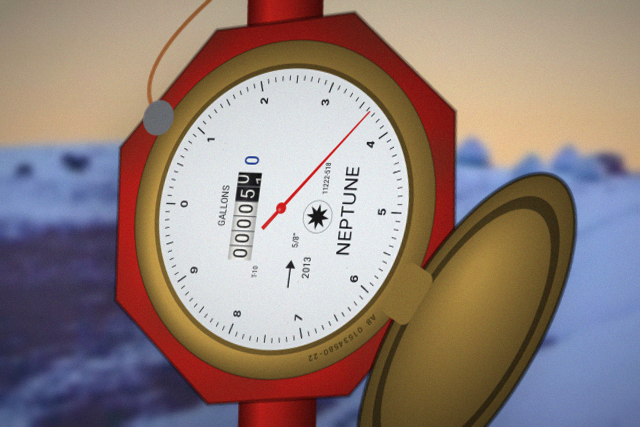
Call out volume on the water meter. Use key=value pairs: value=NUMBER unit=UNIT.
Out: value=503.6 unit=gal
